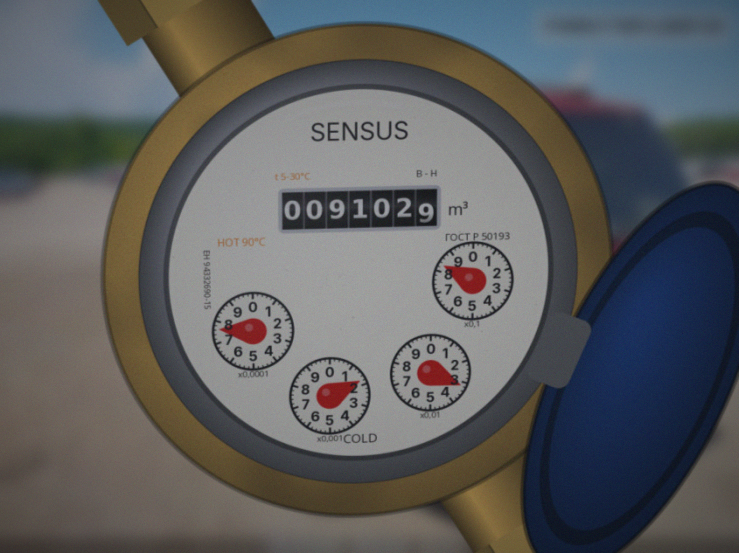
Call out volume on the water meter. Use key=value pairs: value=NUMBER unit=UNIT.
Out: value=91028.8317 unit=m³
